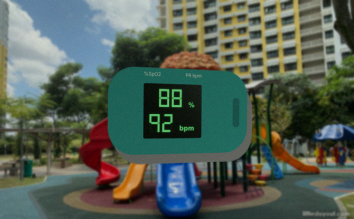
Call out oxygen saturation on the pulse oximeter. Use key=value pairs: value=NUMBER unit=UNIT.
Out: value=88 unit=%
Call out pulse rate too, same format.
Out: value=92 unit=bpm
